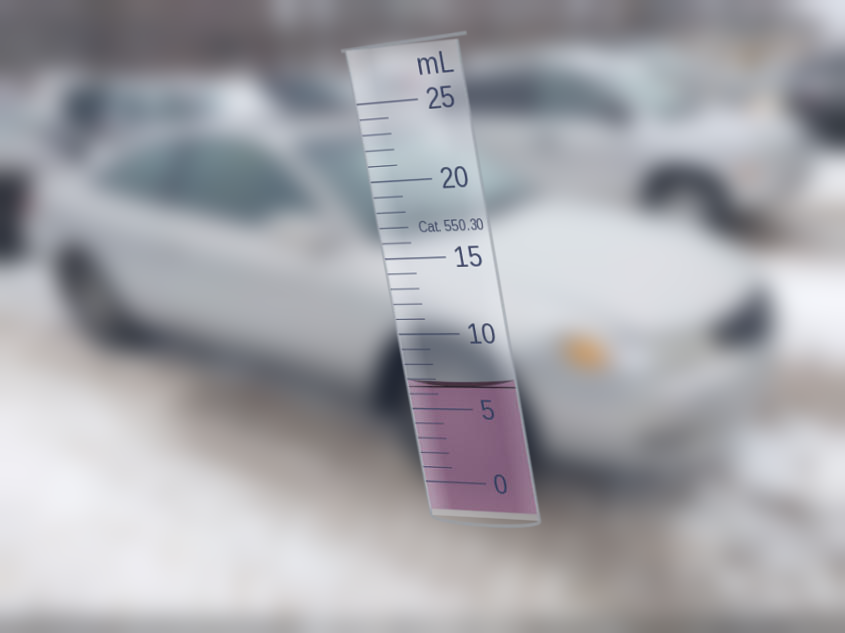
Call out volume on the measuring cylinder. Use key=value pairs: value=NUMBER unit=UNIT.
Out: value=6.5 unit=mL
